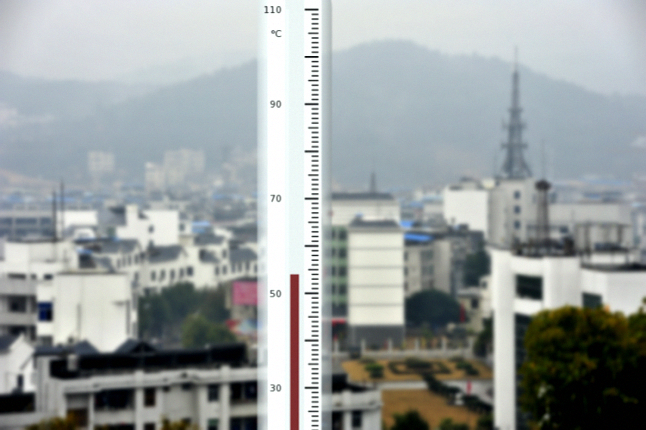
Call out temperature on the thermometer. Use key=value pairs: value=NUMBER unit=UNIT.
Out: value=54 unit=°C
